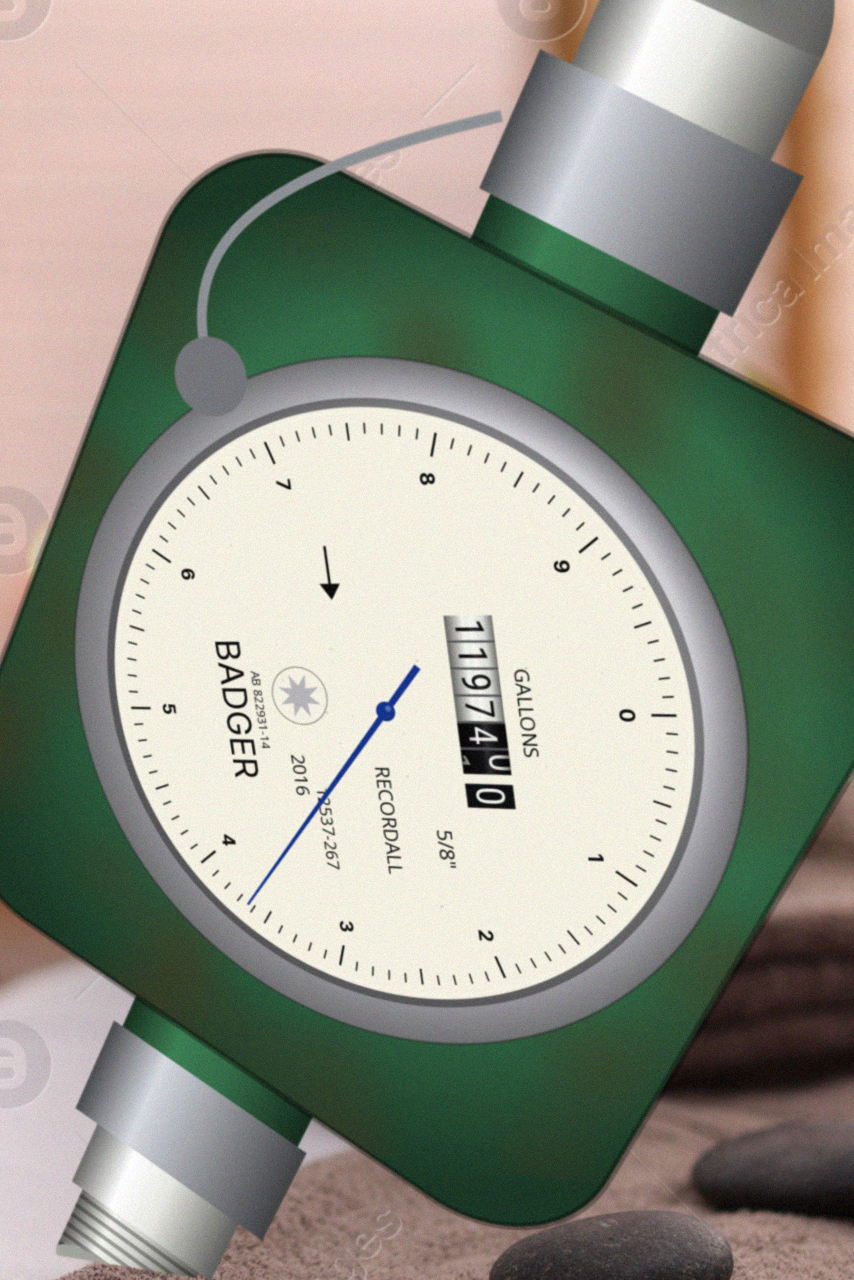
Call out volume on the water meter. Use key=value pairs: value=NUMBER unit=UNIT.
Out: value=1197403.6 unit=gal
